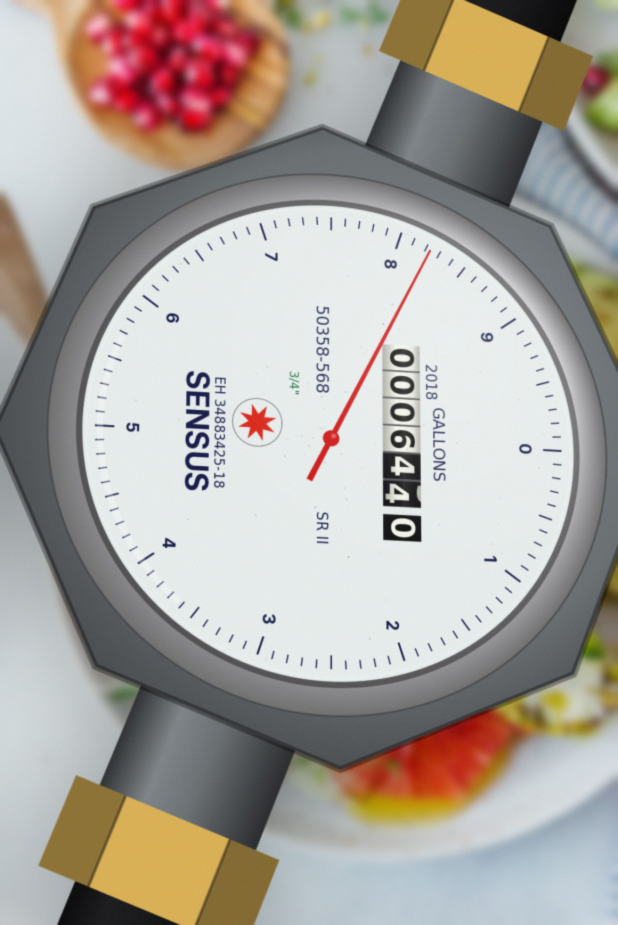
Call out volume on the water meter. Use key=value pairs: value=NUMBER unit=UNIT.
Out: value=6438.2 unit=gal
